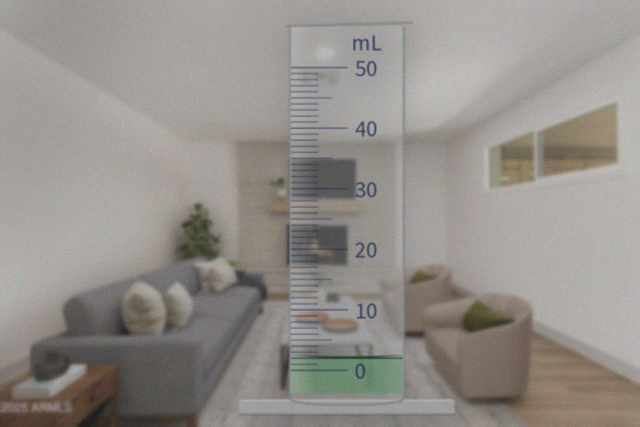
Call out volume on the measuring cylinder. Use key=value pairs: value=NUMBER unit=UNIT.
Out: value=2 unit=mL
